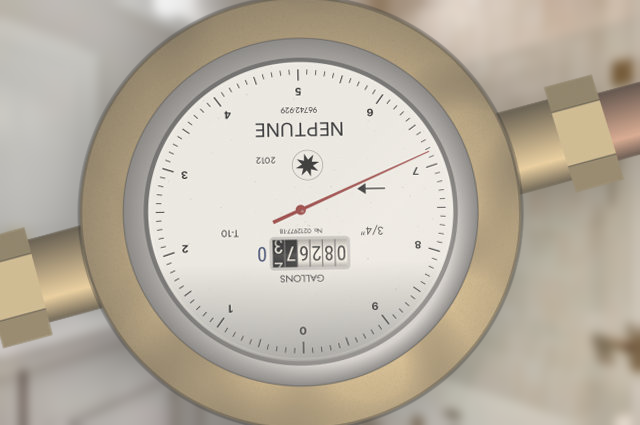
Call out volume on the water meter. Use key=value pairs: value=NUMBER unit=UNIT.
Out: value=826726.8 unit=gal
